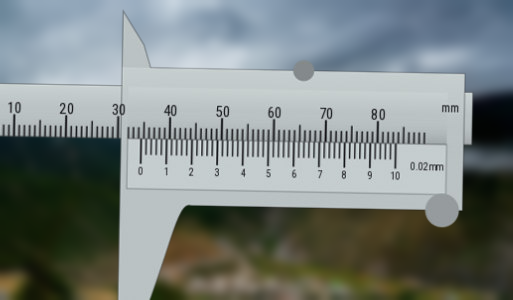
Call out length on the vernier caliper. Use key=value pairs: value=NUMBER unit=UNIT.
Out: value=34.5 unit=mm
